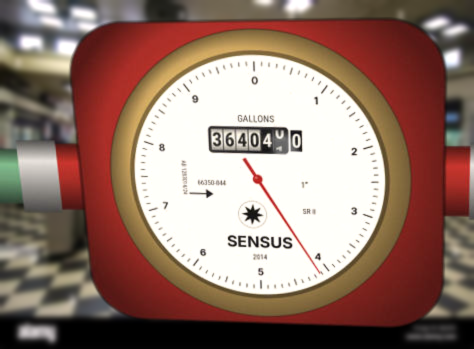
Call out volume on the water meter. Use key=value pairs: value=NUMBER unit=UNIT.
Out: value=3640404.1 unit=gal
